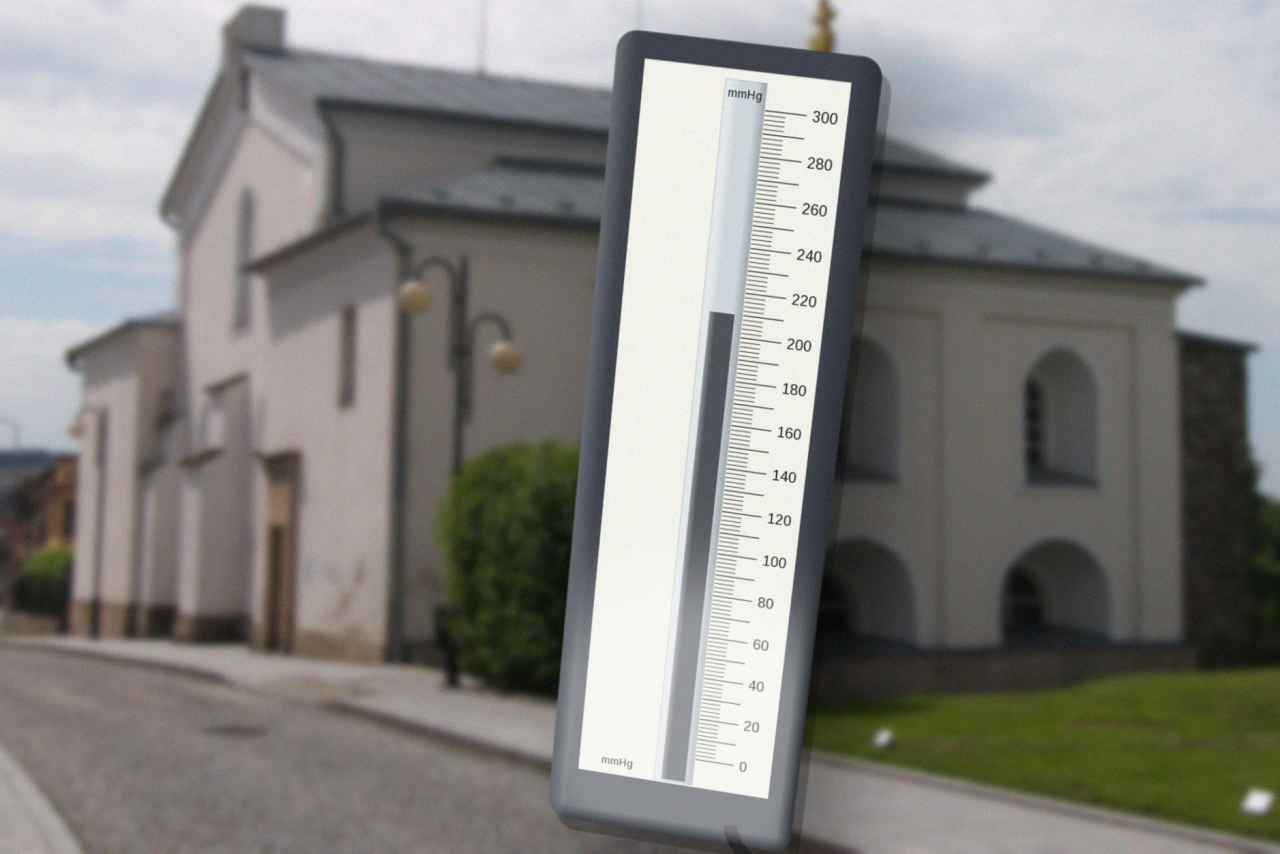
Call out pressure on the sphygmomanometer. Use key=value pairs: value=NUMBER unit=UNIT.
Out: value=210 unit=mmHg
